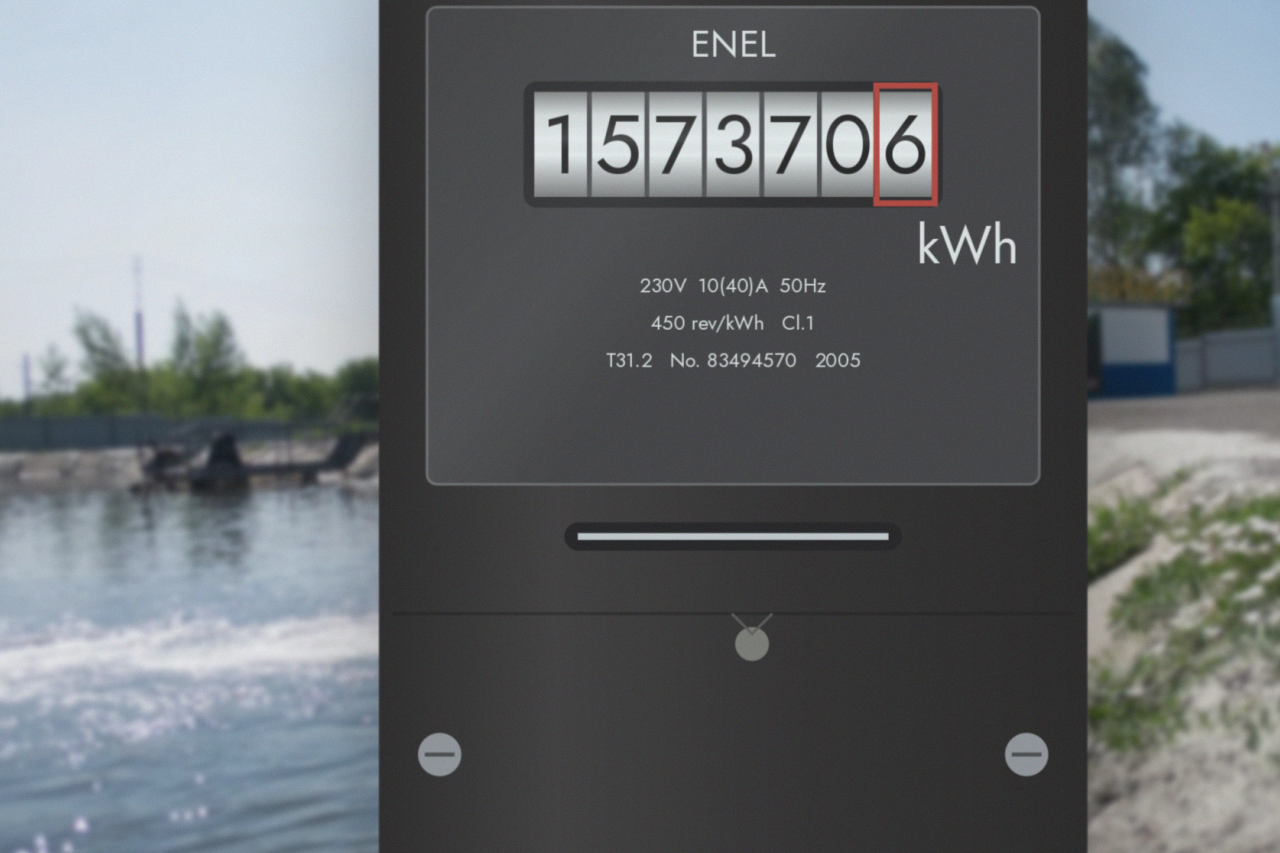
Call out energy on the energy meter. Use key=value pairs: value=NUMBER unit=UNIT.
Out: value=157370.6 unit=kWh
